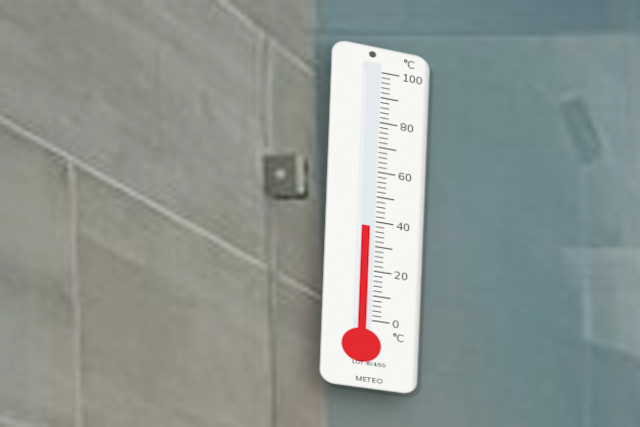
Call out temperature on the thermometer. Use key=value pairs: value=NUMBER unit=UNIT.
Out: value=38 unit=°C
